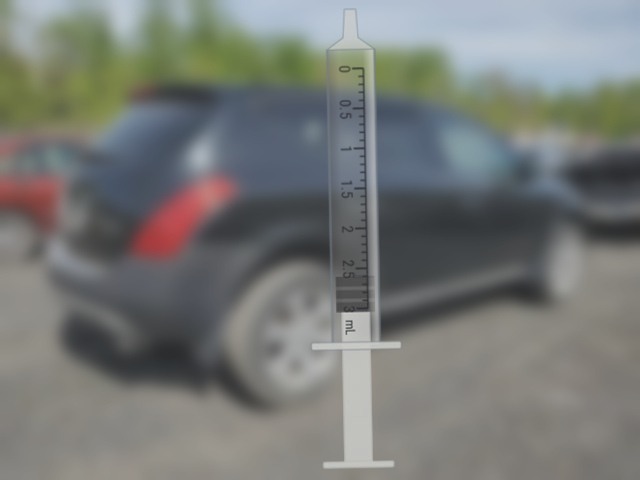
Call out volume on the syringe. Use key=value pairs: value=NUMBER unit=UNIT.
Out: value=2.6 unit=mL
